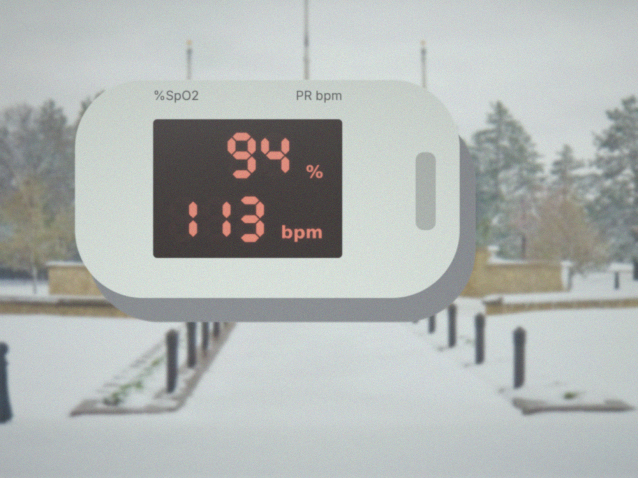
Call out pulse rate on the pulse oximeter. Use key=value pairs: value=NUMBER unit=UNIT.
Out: value=113 unit=bpm
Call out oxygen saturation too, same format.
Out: value=94 unit=%
